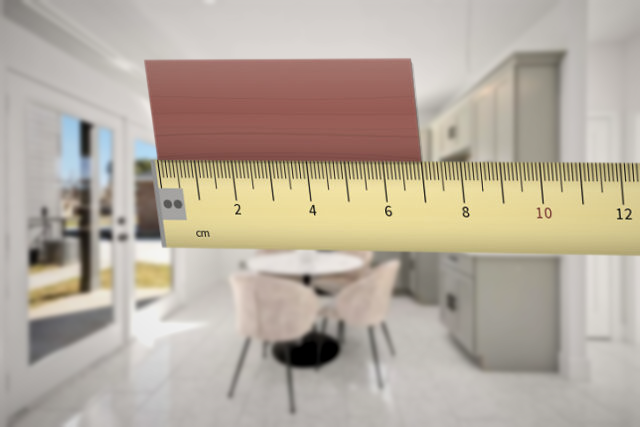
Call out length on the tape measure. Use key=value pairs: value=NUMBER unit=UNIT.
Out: value=7 unit=cm
